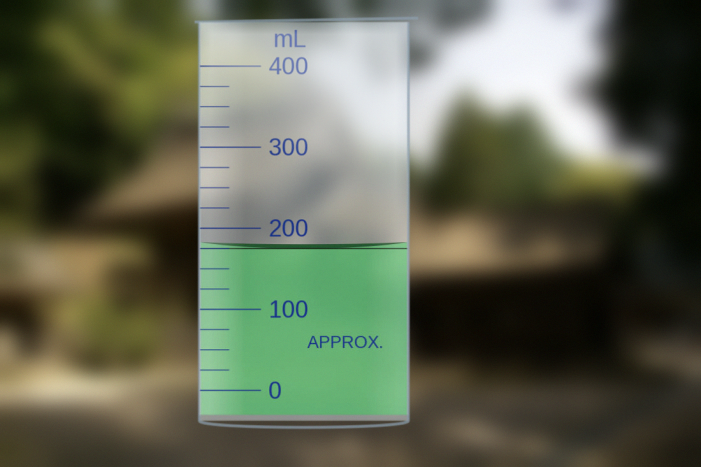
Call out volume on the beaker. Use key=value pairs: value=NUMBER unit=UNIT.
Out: value=175 unit=mL
